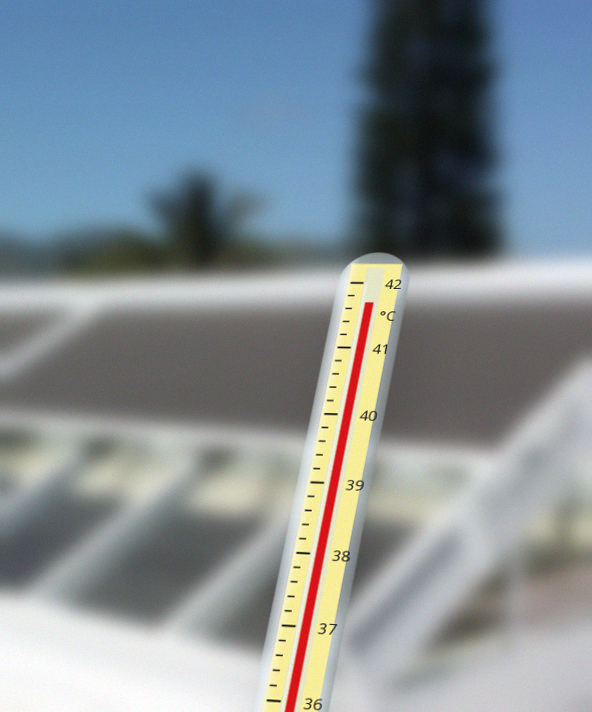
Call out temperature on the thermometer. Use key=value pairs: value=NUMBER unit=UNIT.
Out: value=41.7 unit=°C
